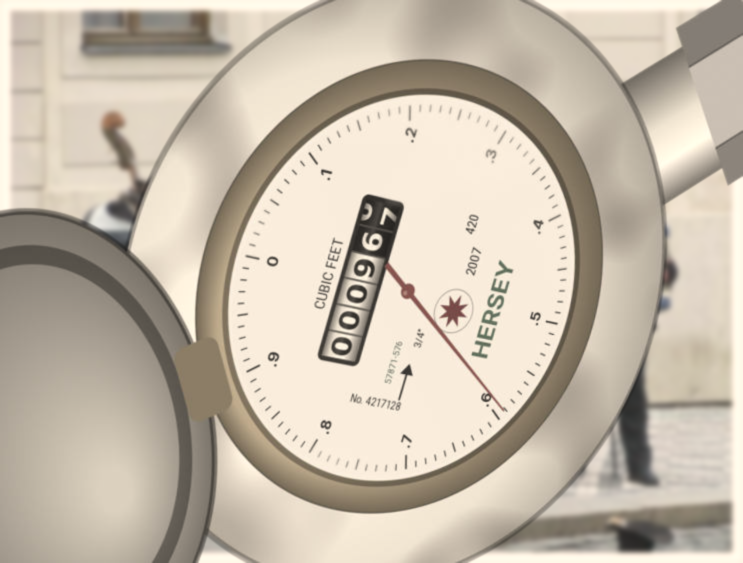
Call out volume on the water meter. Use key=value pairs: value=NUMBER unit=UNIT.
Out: value=966.59 unit=ft³
